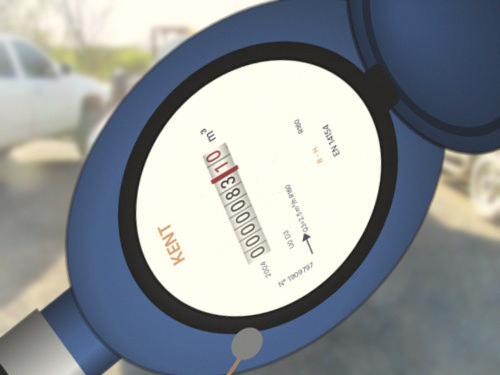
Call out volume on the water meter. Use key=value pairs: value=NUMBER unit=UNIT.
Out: value=83.10 unit=m³
